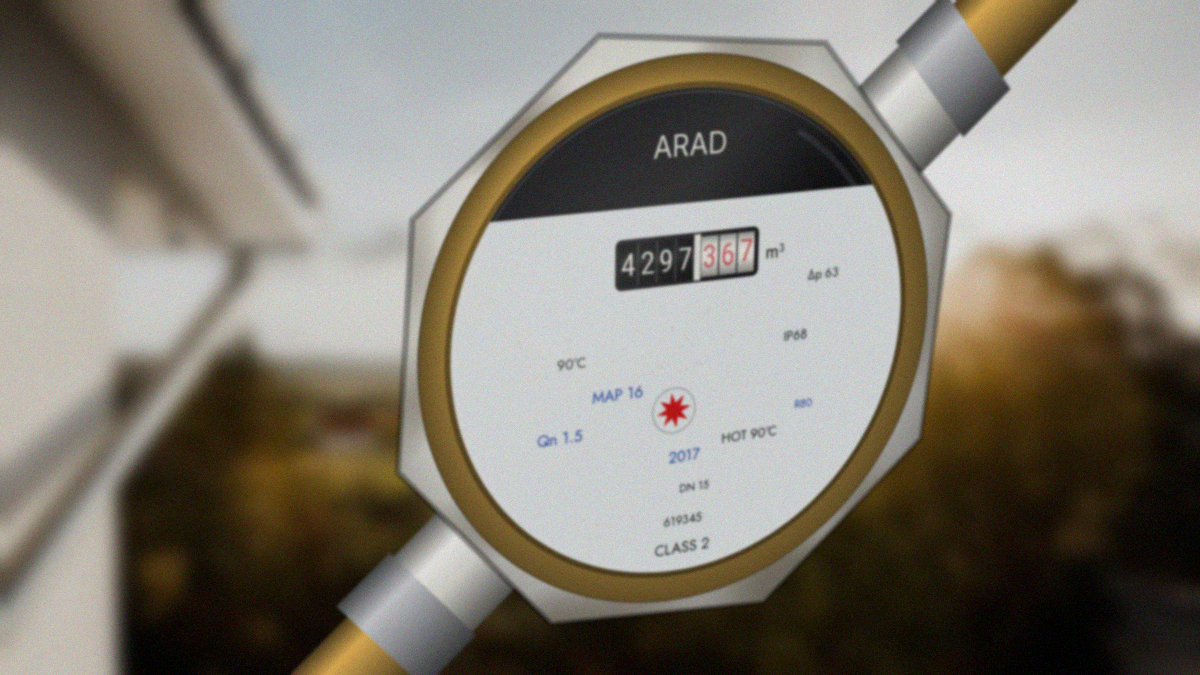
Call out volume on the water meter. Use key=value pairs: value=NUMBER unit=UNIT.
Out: value=4297.367 unit=m³
